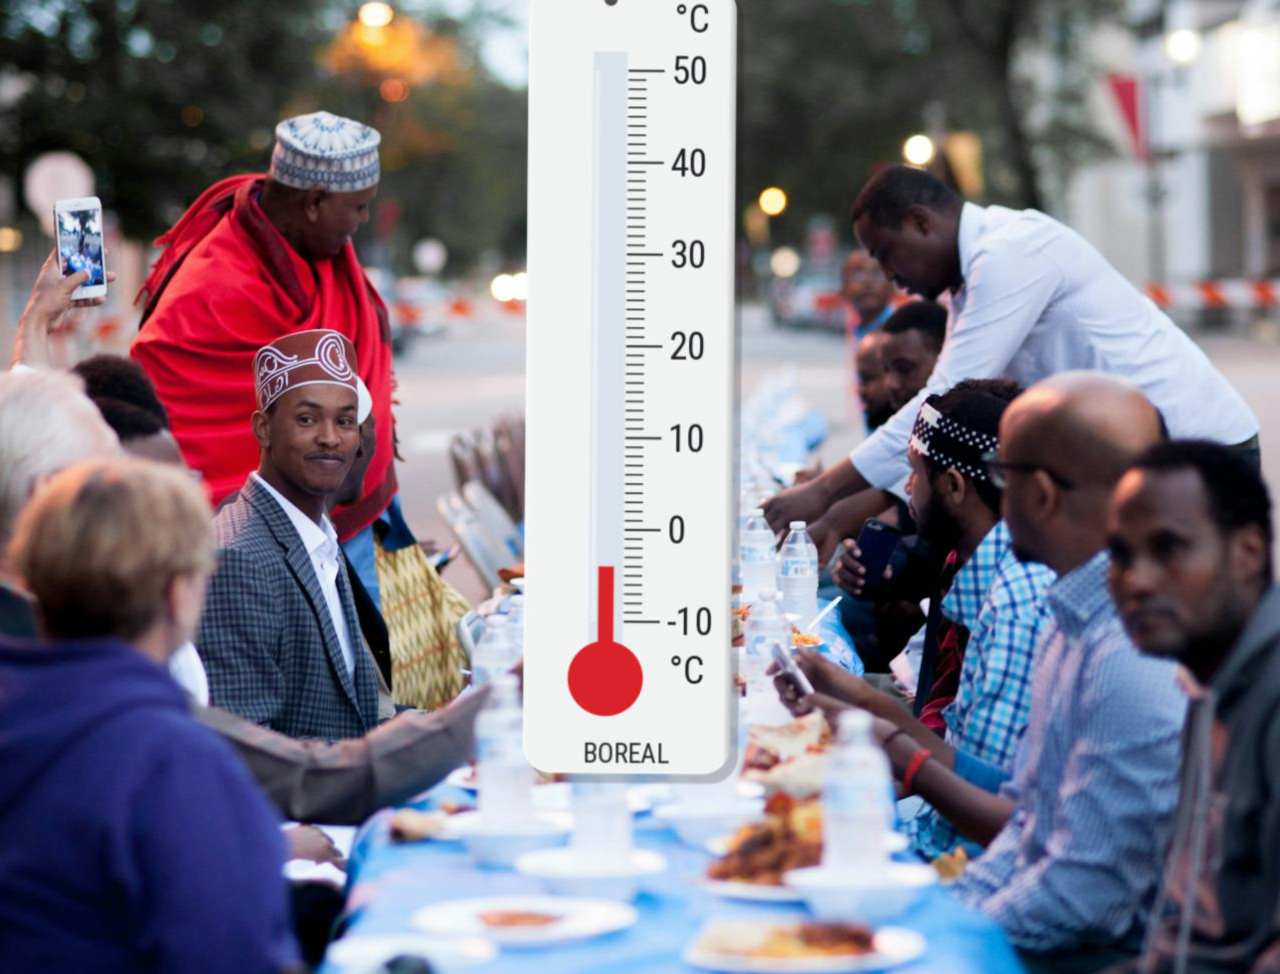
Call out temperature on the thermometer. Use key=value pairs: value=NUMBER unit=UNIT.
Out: value=-4 unit=°C
